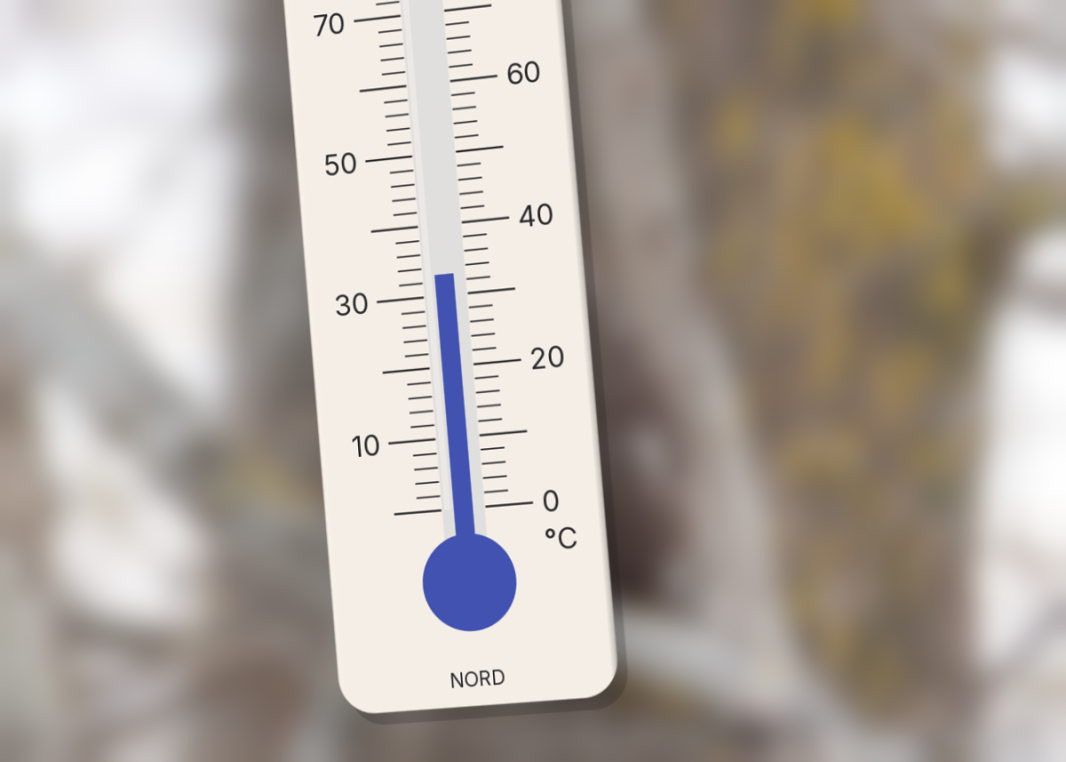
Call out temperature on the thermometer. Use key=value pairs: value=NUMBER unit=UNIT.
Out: value=33 unit=°C
